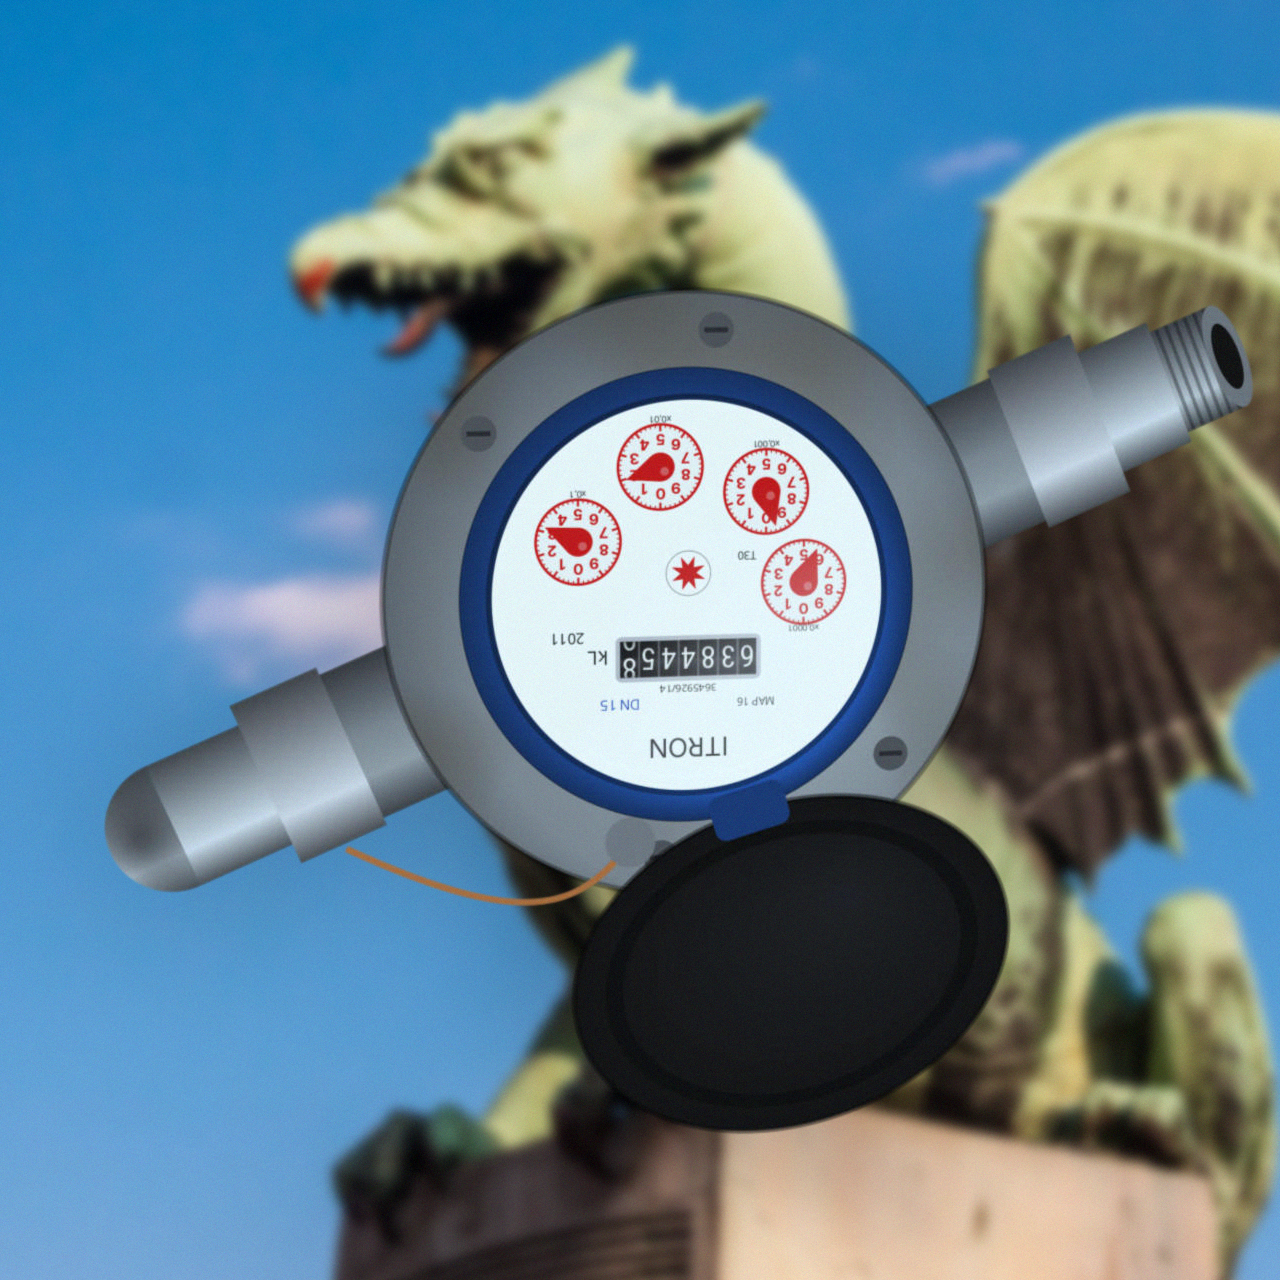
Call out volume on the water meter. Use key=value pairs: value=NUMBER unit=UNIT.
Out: value=6384458.3195 unit=kL
